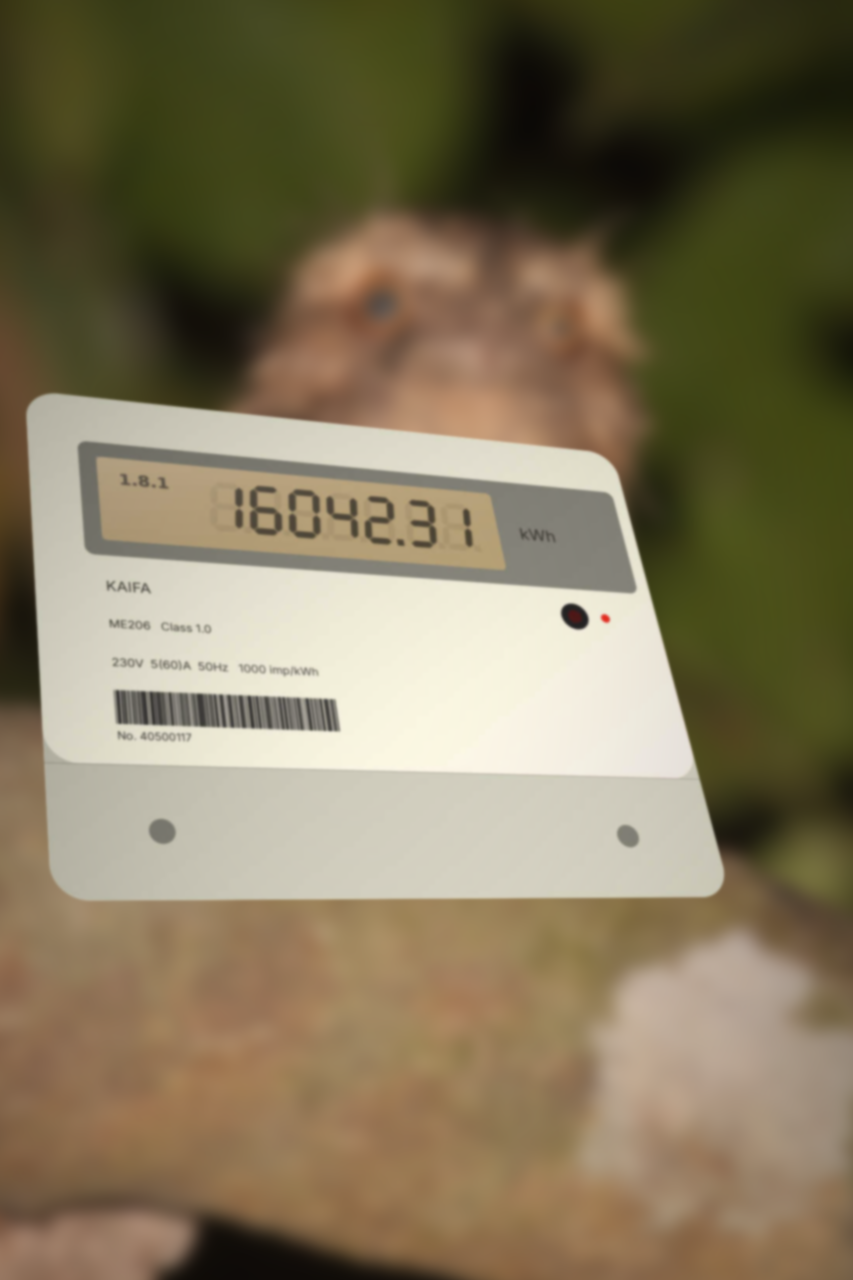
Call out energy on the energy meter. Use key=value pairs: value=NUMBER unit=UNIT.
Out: value=16042.31 unit=kWh
